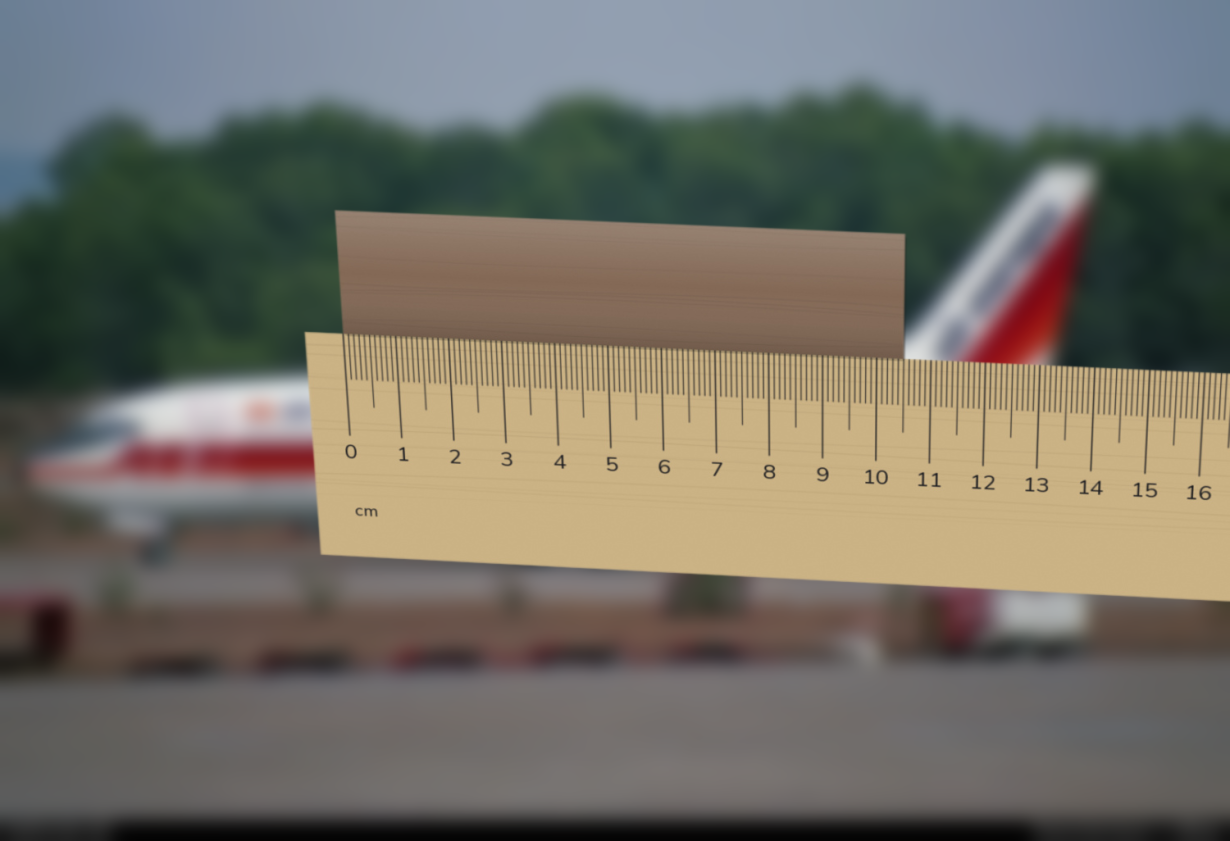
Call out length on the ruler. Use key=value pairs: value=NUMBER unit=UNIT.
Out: value=10.5 unit=cm
